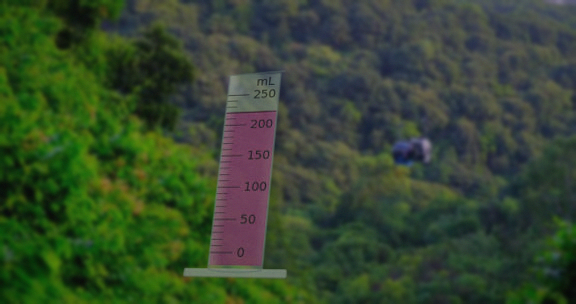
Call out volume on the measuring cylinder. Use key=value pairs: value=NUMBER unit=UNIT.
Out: value=220 unit=mL
